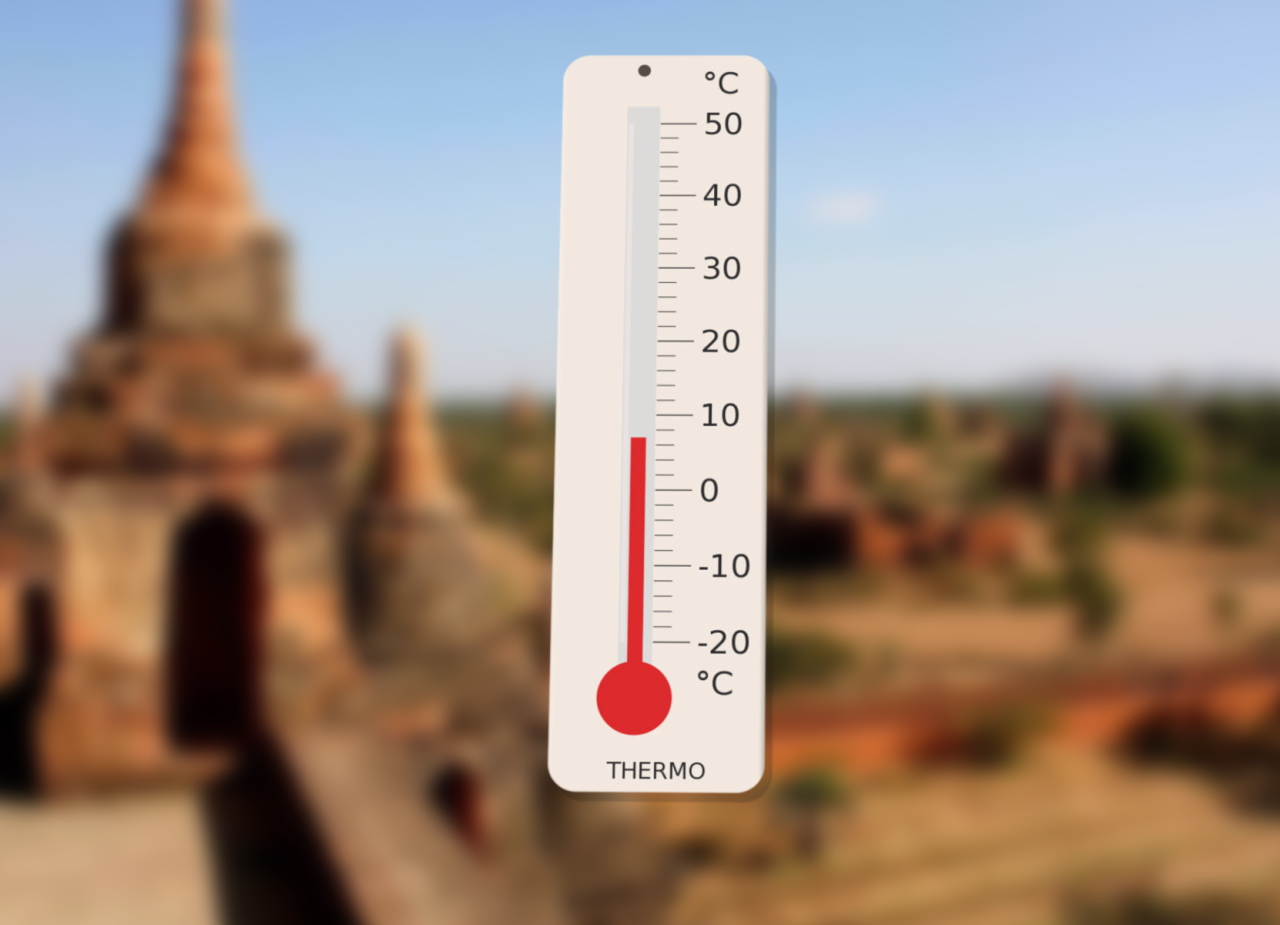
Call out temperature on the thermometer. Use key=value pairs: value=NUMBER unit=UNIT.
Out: value=7 unit=°C
